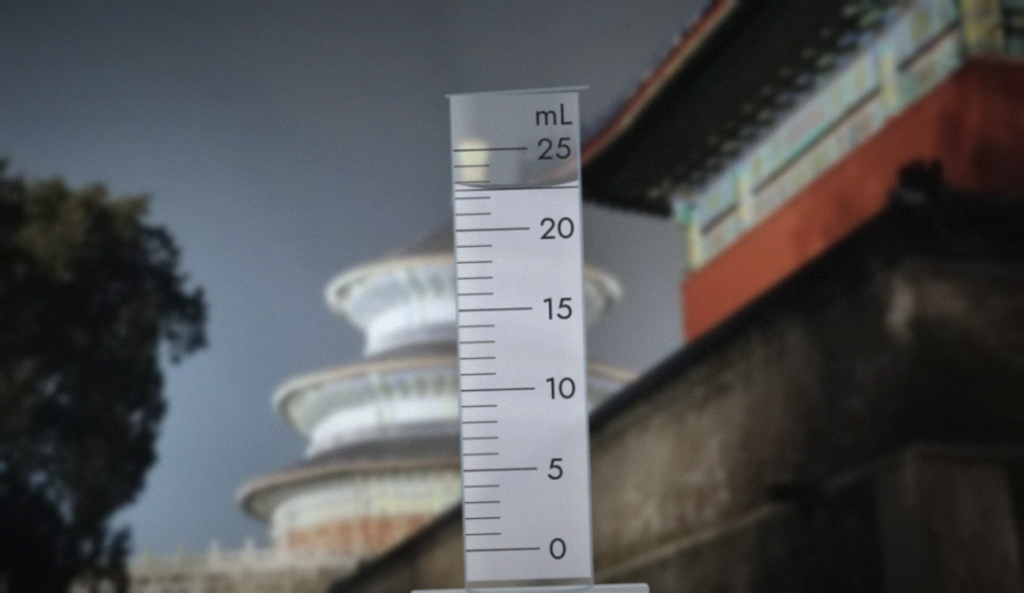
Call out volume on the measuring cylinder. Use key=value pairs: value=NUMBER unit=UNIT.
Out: value=22.5 unit=mL
